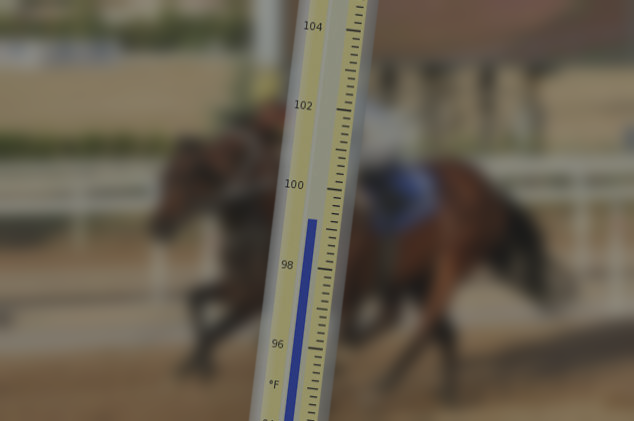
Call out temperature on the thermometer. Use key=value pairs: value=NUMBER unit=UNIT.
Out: value=99.2 unit=°F
